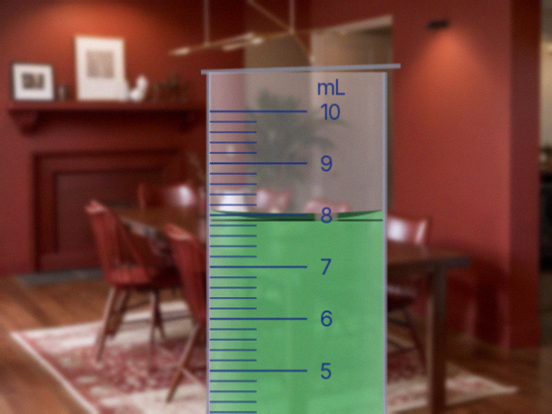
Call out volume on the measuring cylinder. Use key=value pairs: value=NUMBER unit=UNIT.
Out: value=7.9 unit=mL
